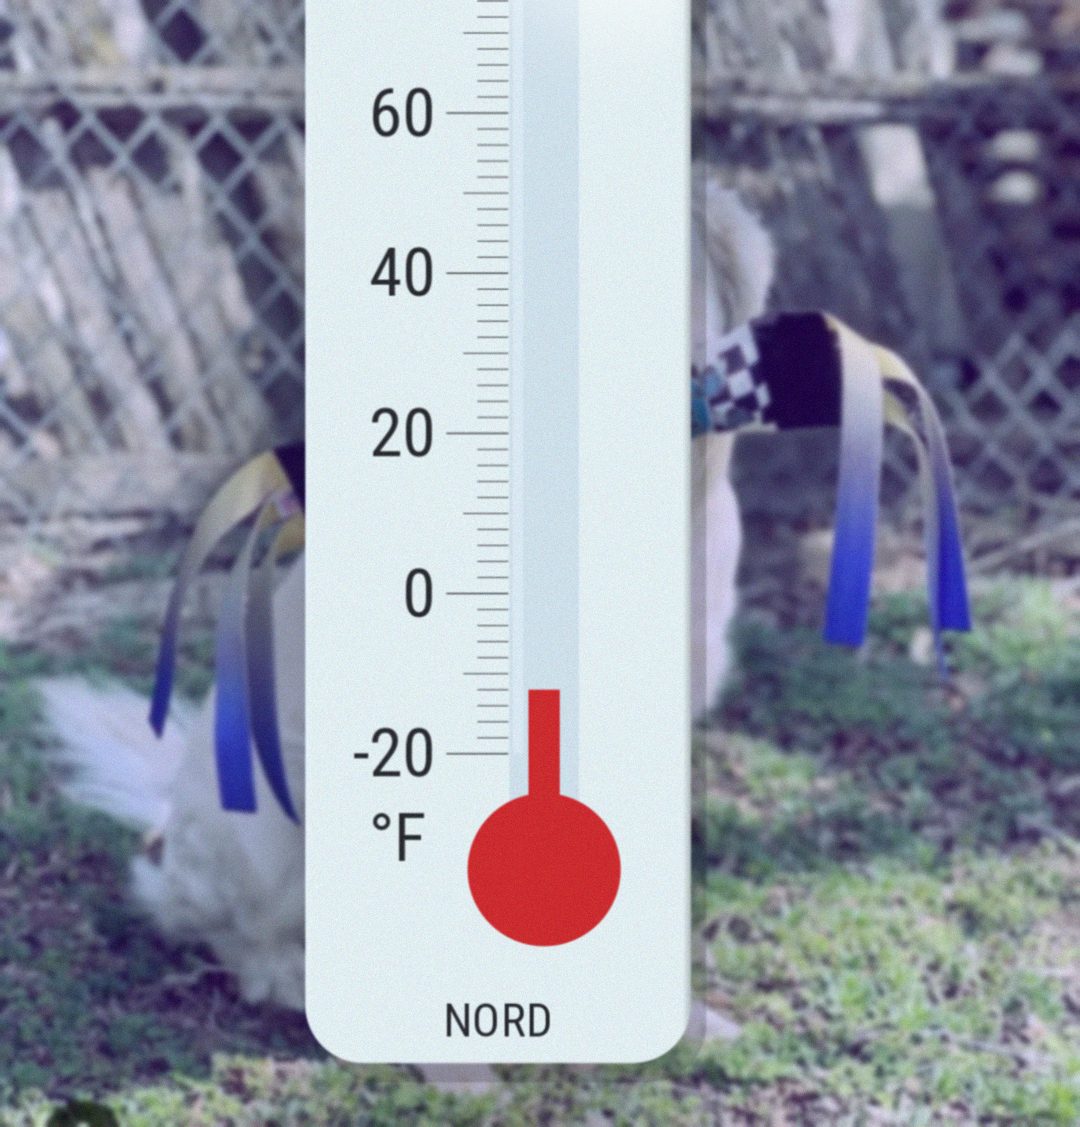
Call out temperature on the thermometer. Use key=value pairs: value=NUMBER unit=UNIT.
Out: value=-12 unit=°F
